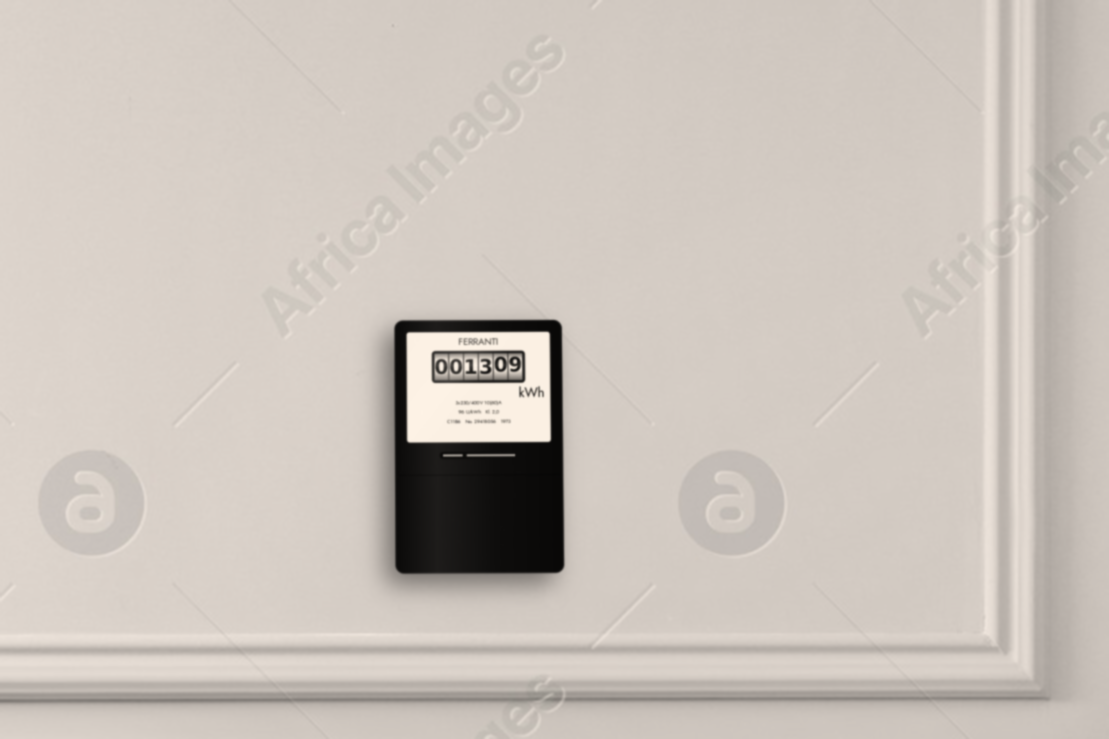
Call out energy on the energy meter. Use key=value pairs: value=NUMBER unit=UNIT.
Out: value=1309 unit=kWh
